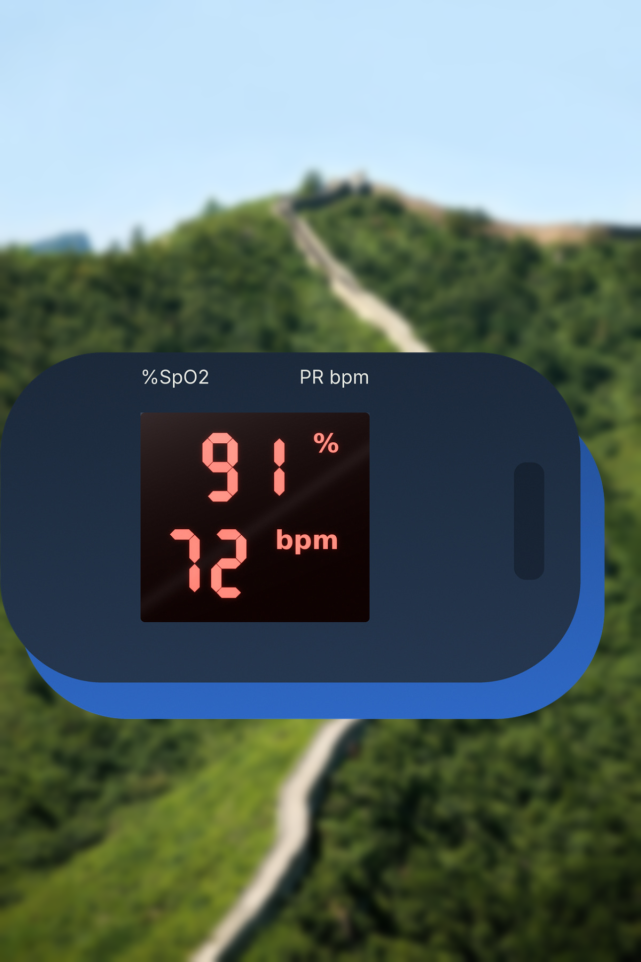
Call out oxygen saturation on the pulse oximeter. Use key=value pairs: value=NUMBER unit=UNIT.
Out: value=91 unit=%
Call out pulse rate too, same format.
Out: value=72 unit=bpm
